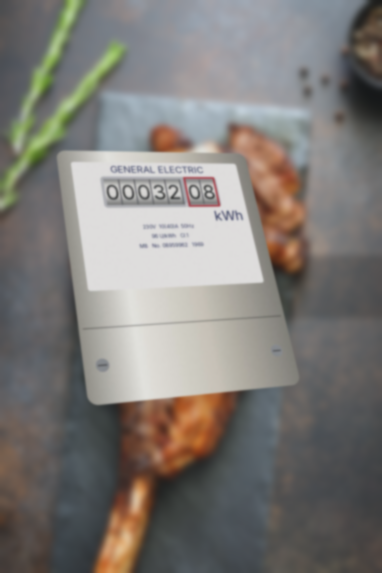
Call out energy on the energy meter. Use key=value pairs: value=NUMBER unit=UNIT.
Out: value=32.08 unit=kWh
